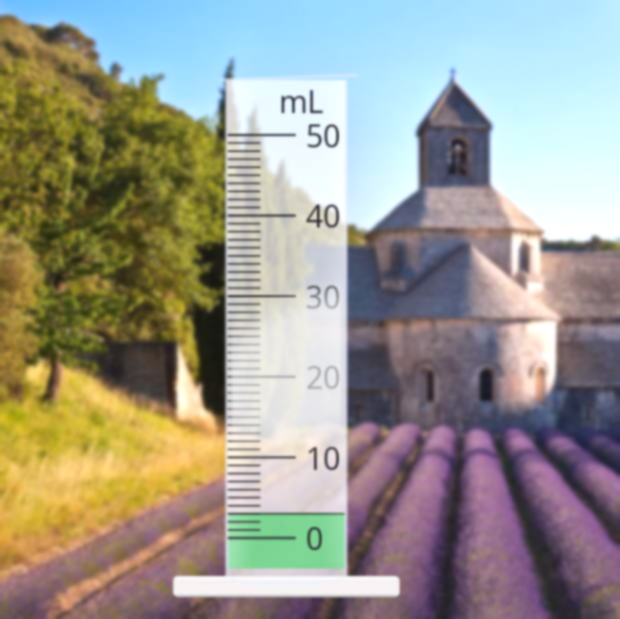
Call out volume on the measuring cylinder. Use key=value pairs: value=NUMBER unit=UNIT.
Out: value=3 unit=mL
